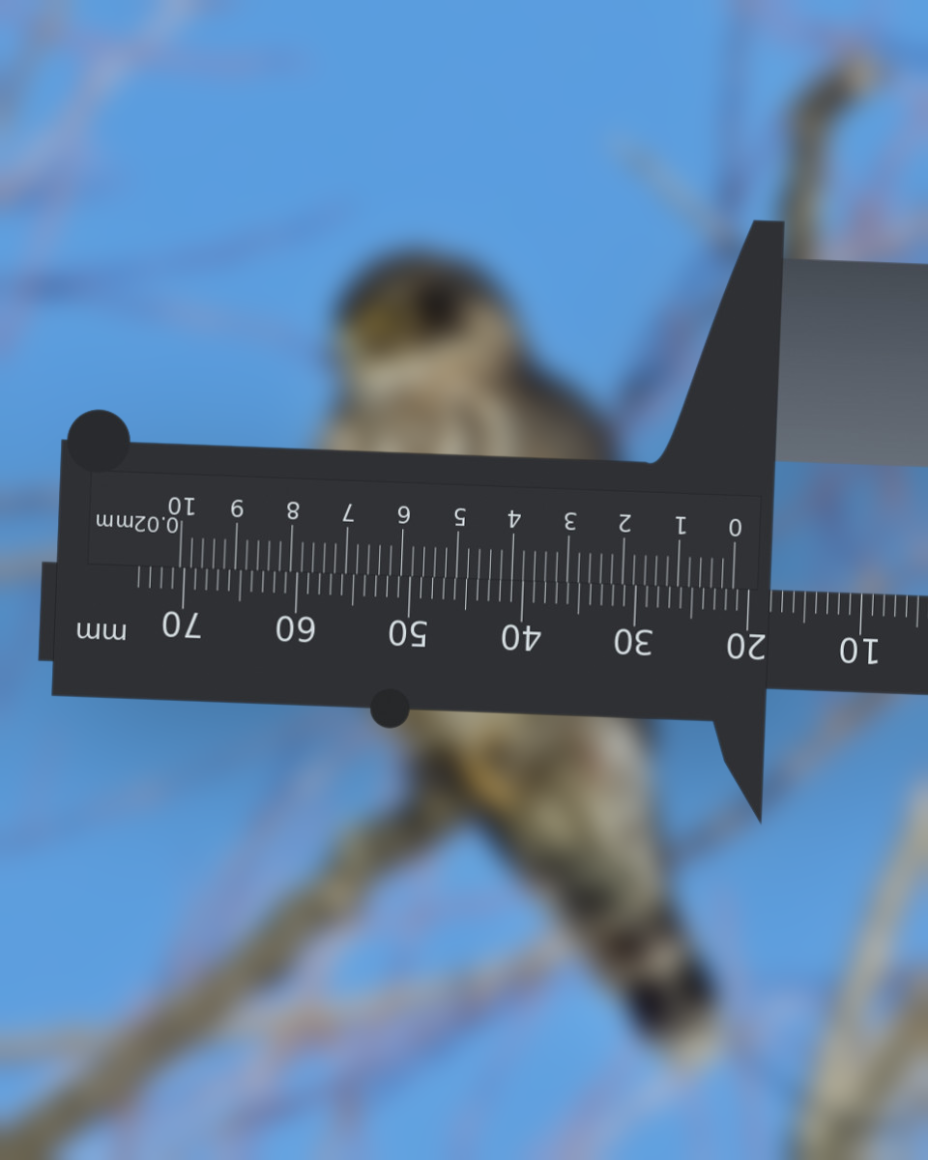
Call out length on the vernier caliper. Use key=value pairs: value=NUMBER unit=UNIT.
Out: value=21.4 unit=mm
